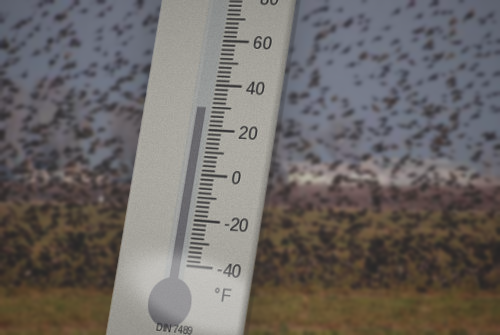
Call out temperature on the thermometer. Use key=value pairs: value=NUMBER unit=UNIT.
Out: value=30 unit=°F
